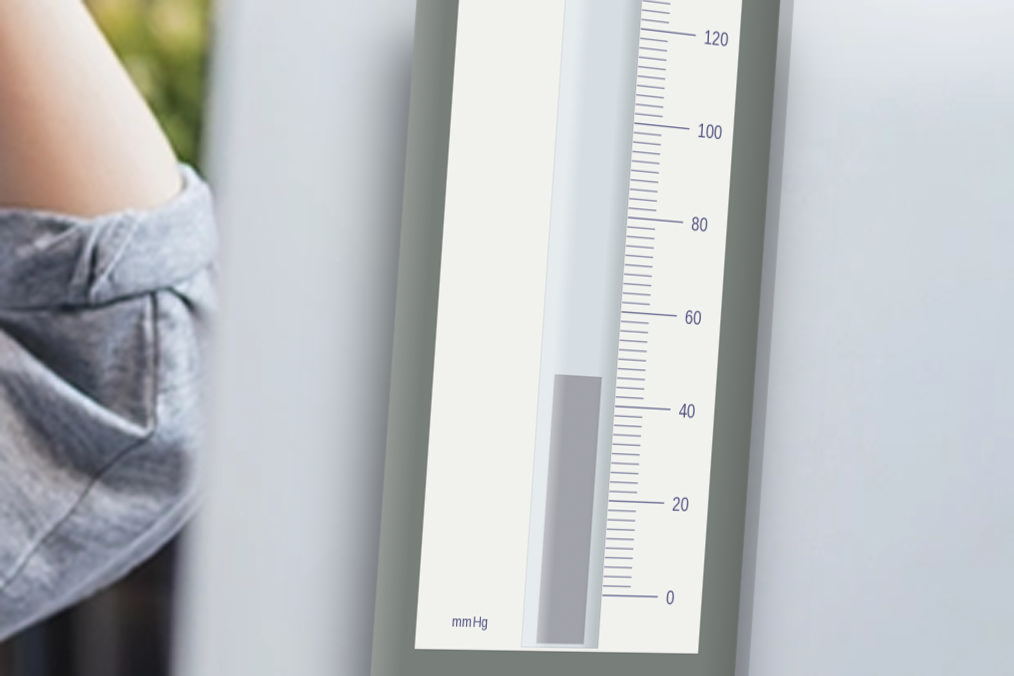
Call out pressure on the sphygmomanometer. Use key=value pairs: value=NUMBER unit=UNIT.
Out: value=46 unit=mmHg
